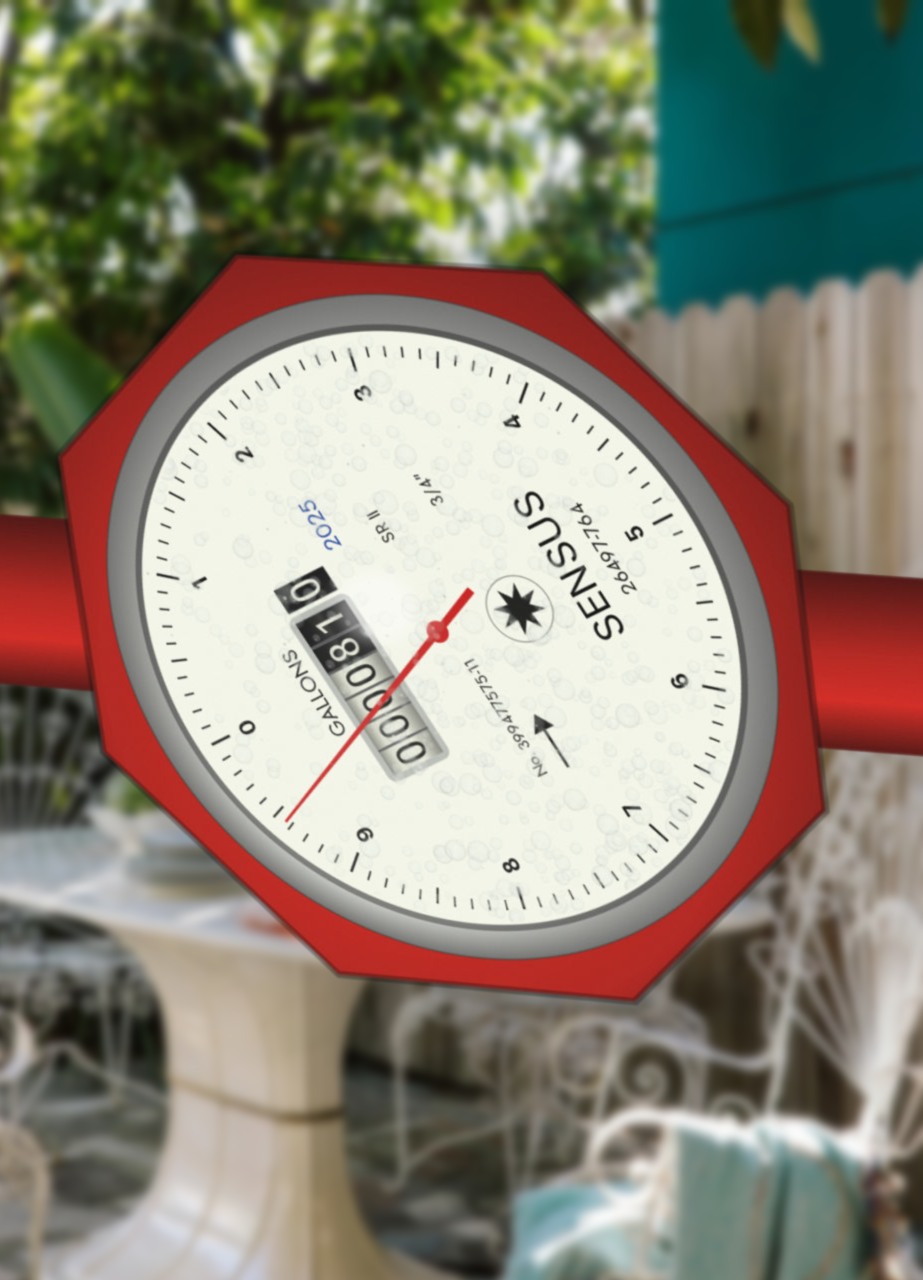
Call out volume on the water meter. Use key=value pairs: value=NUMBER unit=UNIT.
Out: value=809.4 unit=gal
